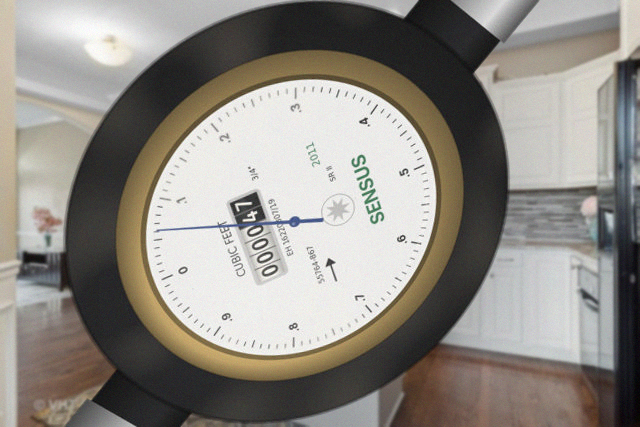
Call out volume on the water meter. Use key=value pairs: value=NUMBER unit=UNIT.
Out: value=47.06 unit=ft³
